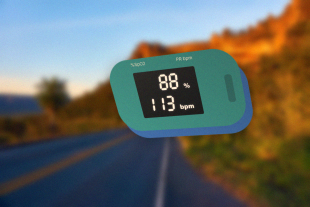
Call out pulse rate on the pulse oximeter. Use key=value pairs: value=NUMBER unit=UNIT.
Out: value=113 unit=bpm
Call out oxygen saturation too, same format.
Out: value=88 unit=%
